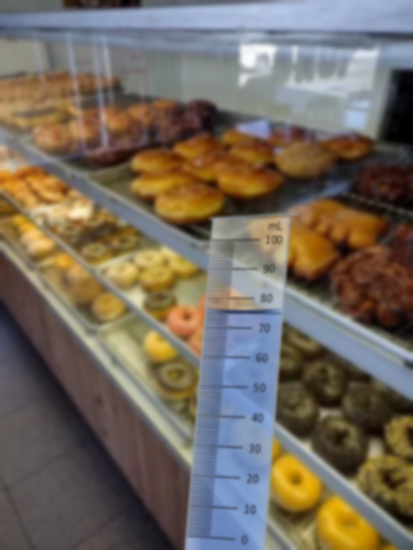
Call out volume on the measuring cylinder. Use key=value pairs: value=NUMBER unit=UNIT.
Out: value=75 unit=mL
